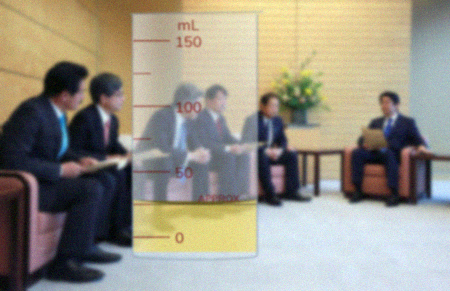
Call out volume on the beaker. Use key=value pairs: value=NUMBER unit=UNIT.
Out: value=25 unit=mL
